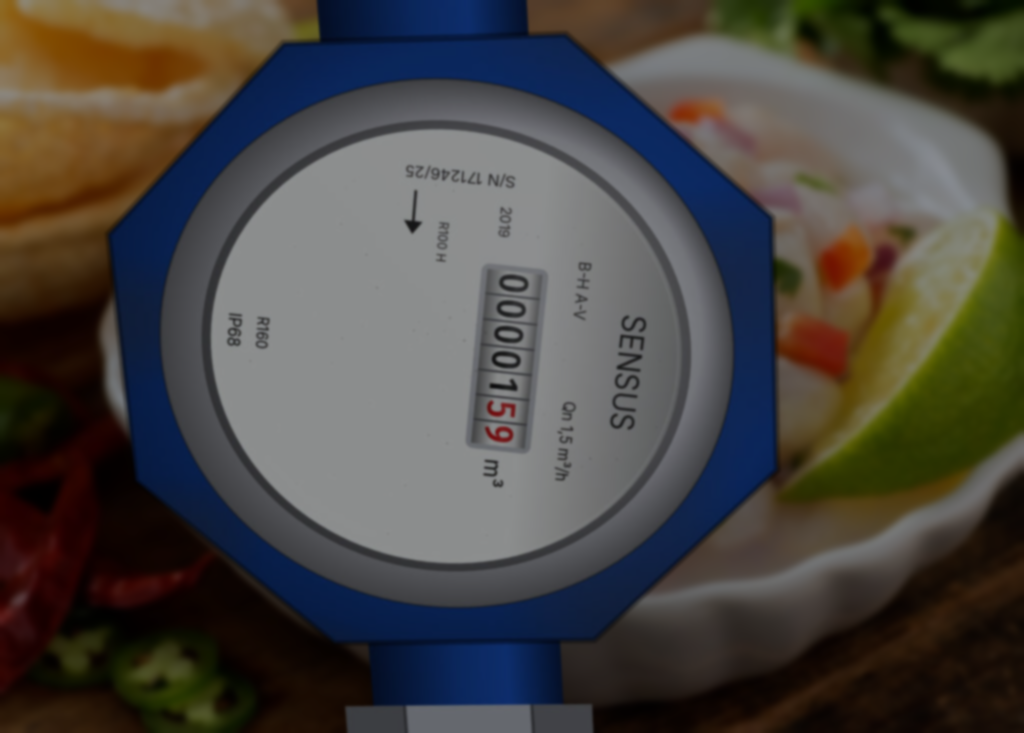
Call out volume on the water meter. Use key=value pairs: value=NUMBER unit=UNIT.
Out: value=1.59 unit=m³
